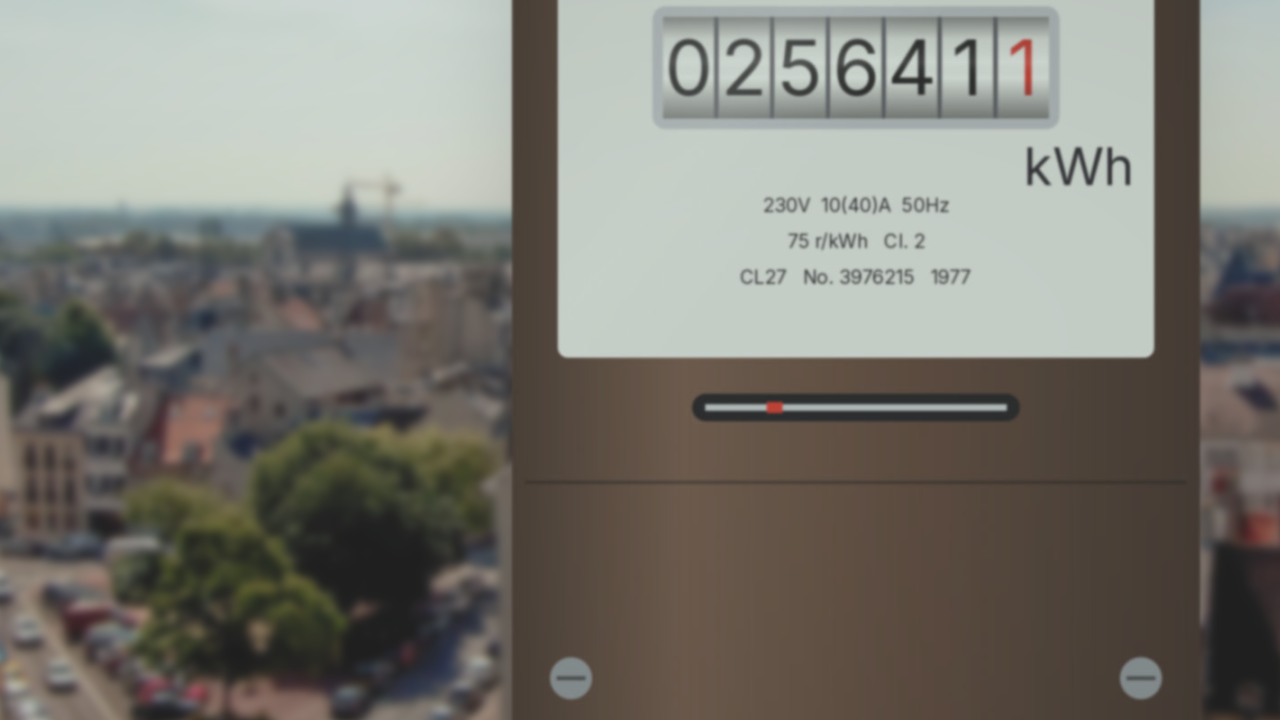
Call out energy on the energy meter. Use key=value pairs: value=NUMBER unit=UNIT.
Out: value=25641.1 unit=kWh
